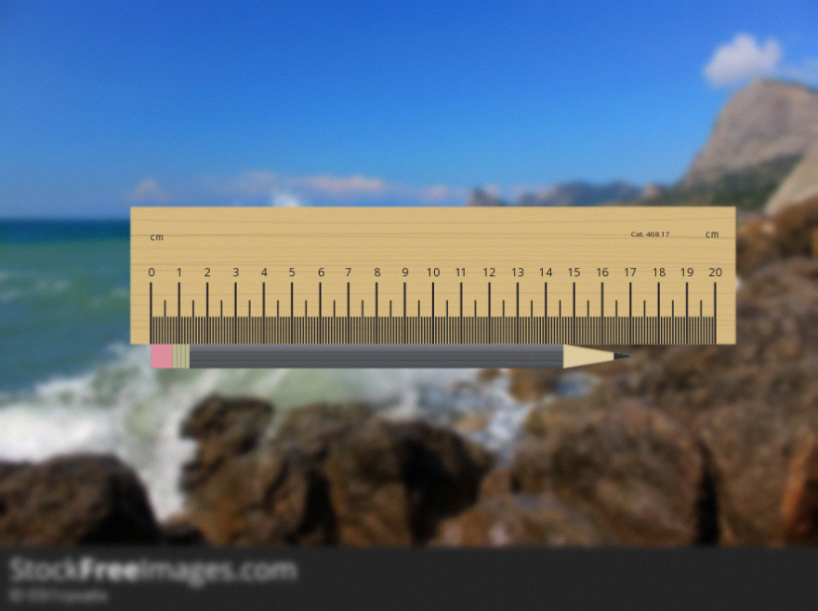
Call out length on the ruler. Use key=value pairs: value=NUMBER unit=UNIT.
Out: value=17 unit=cm
